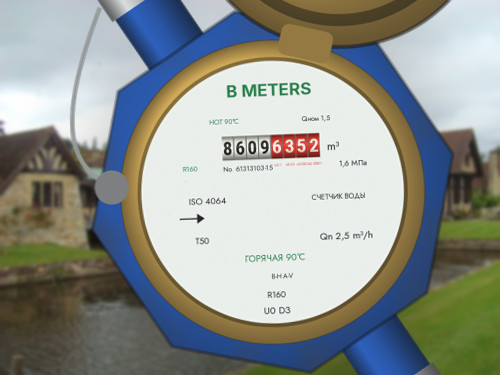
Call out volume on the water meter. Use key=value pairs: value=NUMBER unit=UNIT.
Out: value=8609.6352 unit=m³
